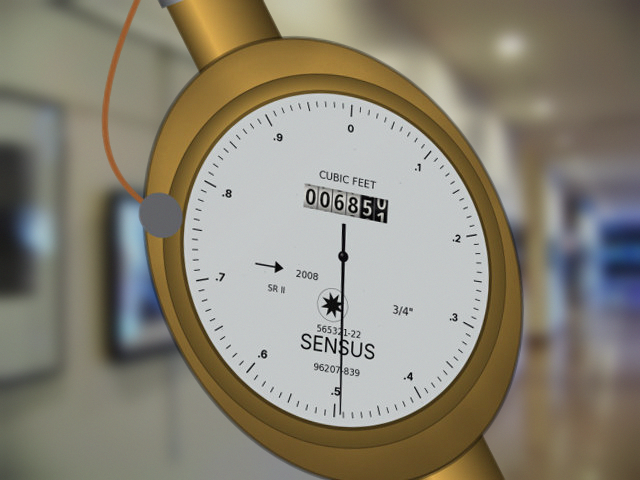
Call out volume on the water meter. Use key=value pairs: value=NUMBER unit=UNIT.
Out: value=6850.49 unit=ft³
